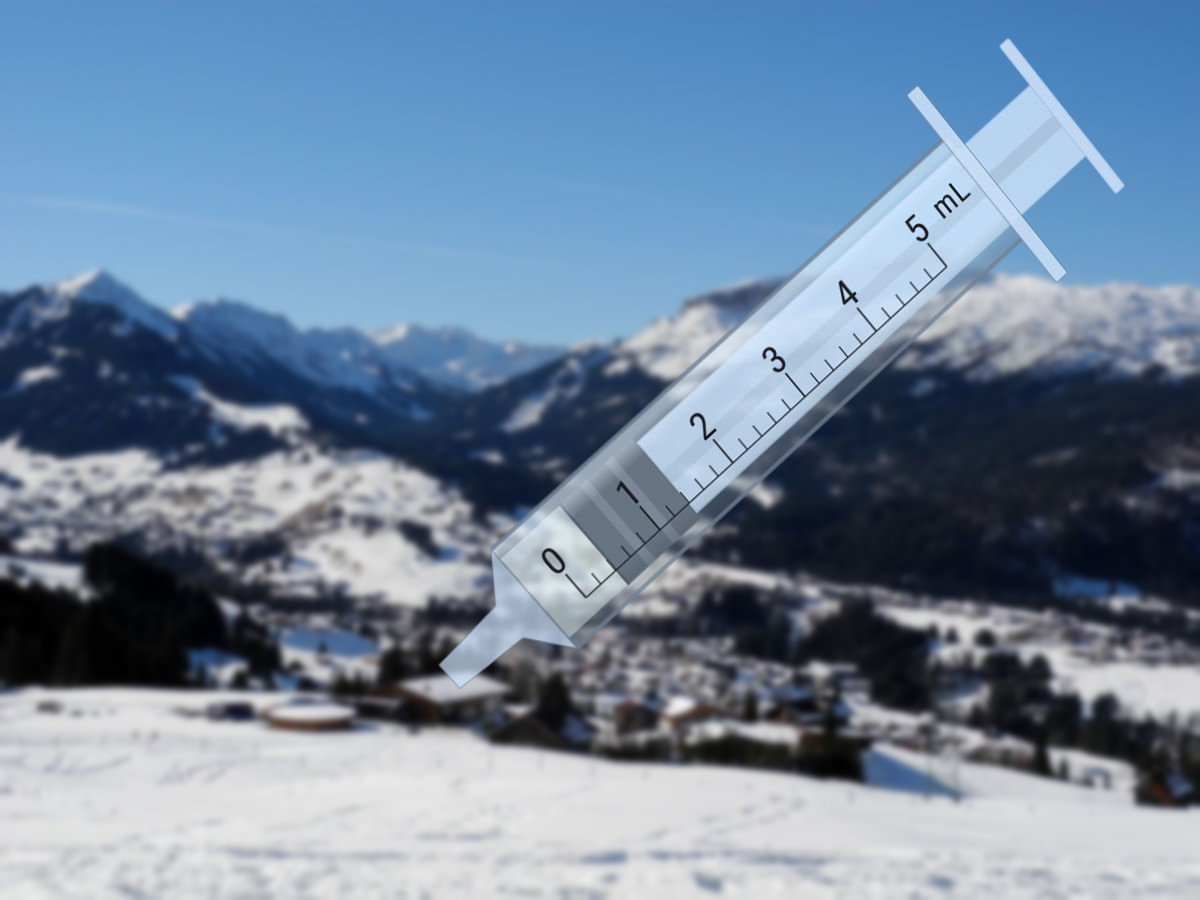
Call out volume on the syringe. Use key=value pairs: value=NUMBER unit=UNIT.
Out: value=0.4 unit=mL
